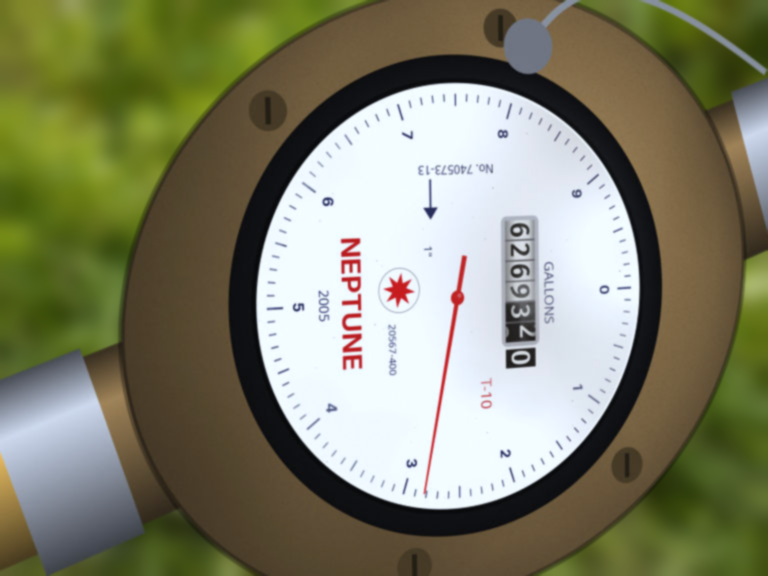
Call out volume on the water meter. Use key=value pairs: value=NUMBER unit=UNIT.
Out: value=6269322.8 unit=gal
